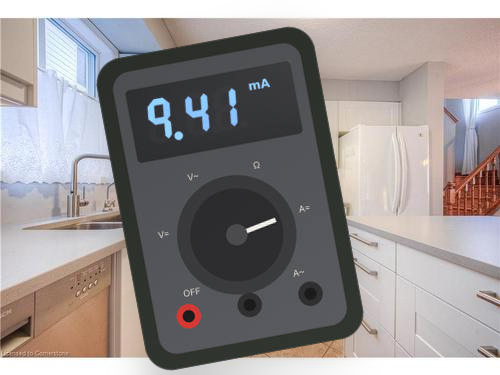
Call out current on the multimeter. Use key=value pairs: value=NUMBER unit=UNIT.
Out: value=9.41 unit=mA
